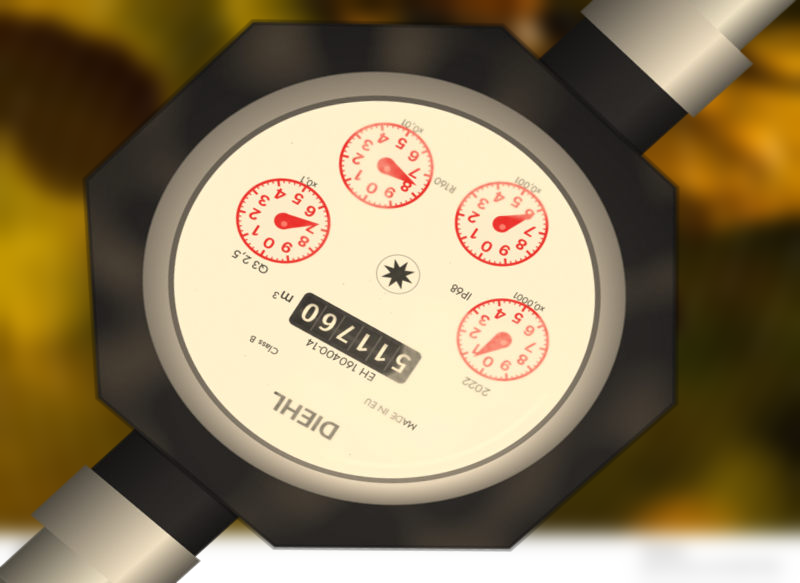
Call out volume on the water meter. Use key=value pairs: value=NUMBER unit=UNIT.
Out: value=511760.6760 unit=m³
